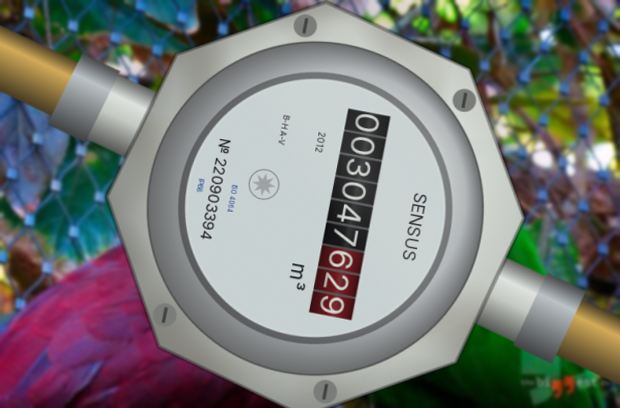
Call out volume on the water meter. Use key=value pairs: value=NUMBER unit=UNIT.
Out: value=3047.629 unit=m³
